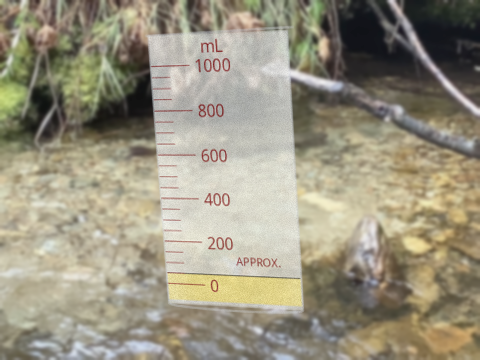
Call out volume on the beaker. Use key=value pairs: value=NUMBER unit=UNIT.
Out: value=50 unit=mL
